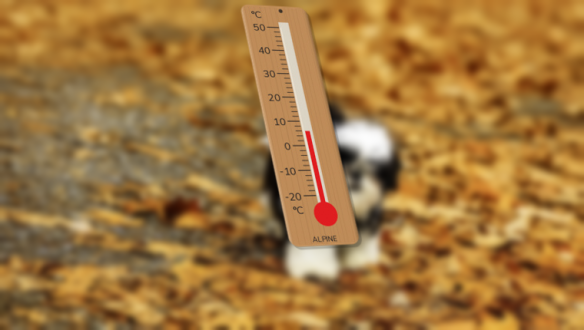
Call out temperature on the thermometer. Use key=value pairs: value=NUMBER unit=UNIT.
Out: value=6 unit=°C
